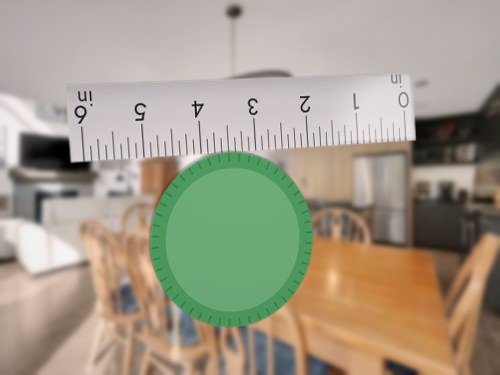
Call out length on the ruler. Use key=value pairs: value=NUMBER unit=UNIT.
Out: value=3 unit=in
